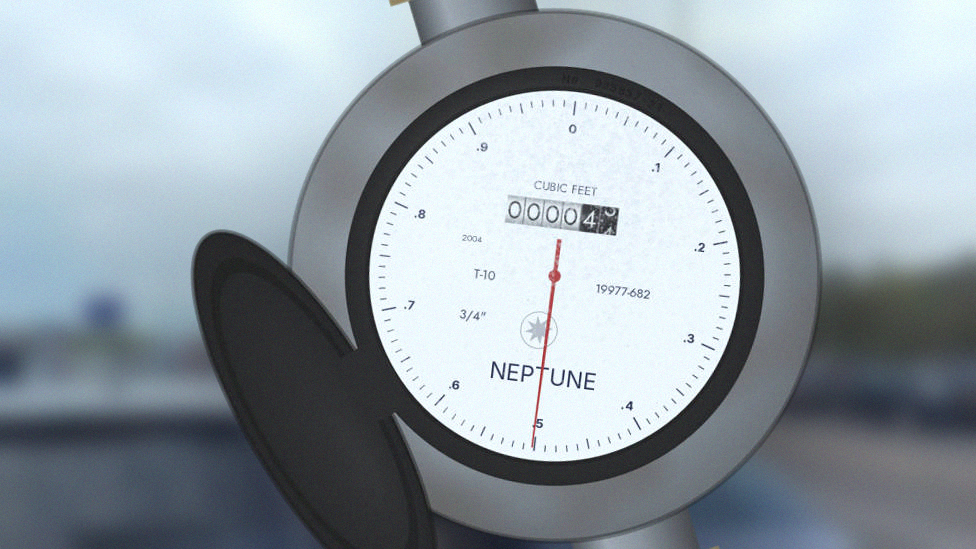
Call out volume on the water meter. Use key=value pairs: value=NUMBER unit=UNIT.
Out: value=43.50 unit=ft³
